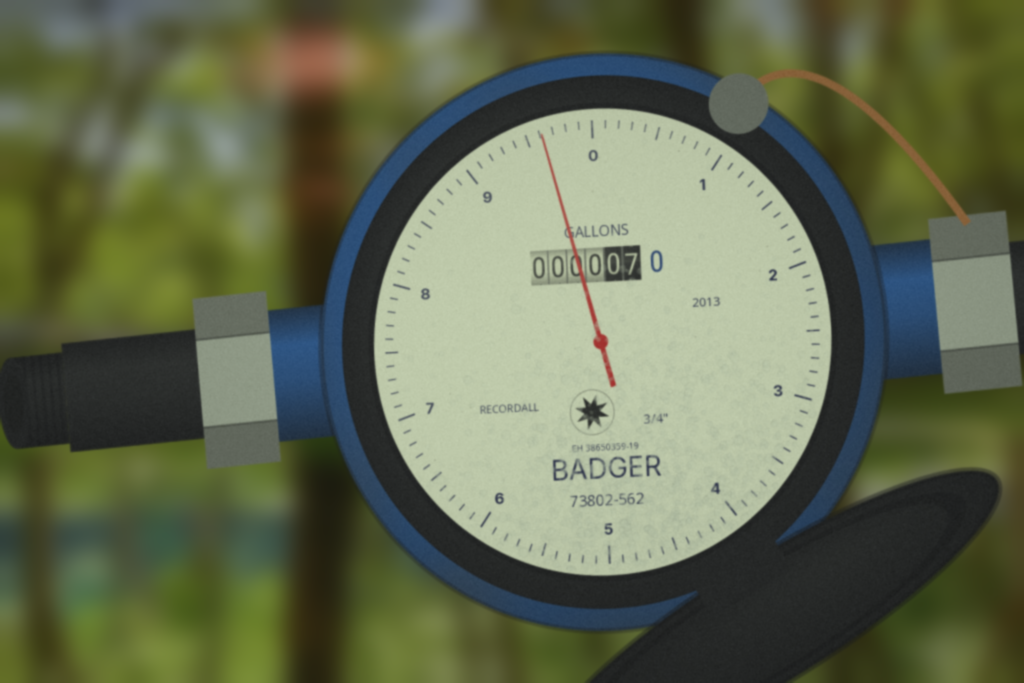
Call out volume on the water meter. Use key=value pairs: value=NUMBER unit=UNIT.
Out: value=69.6 unit=gal
